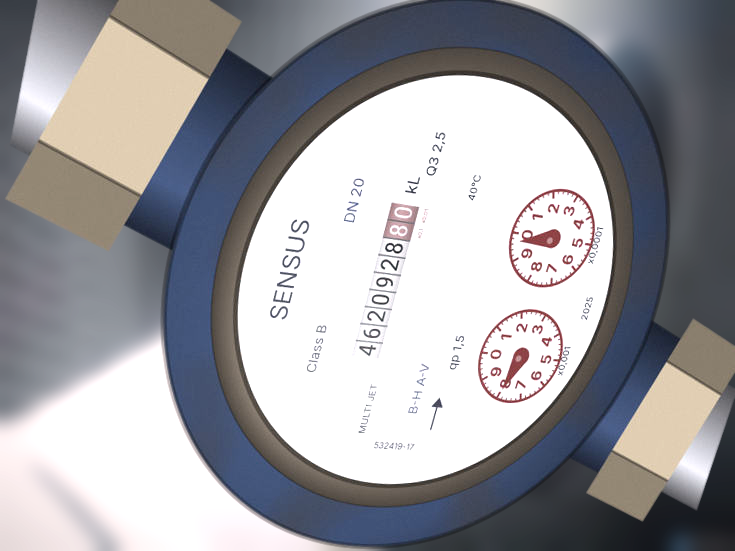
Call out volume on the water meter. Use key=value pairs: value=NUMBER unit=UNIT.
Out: value=4620928.8079 unit=kL
